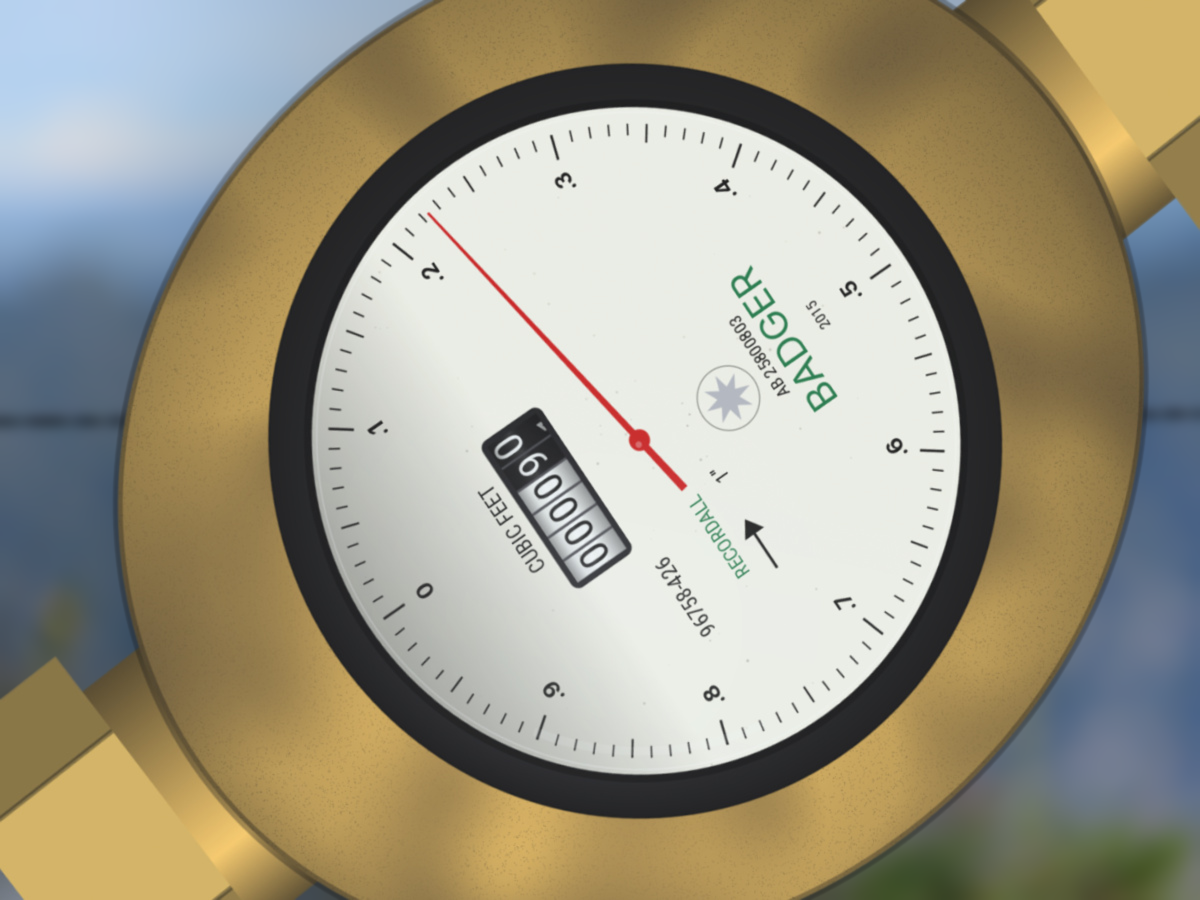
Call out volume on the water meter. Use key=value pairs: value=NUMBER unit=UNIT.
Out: value=90.22 unit=ft³
